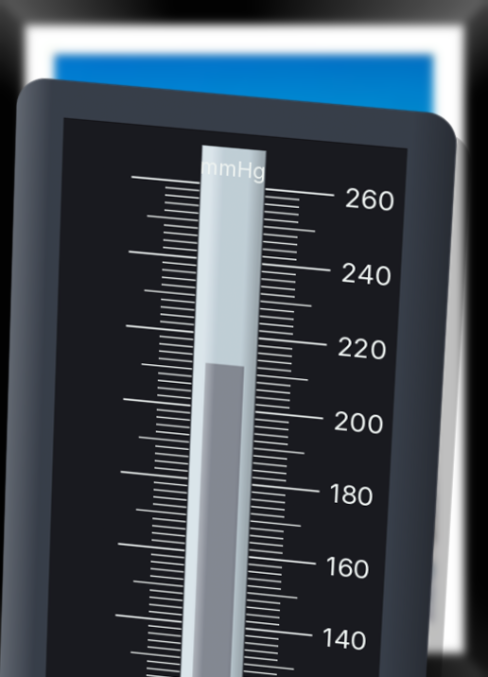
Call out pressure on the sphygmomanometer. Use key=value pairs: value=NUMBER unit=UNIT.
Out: value=212 unit=mmHg
